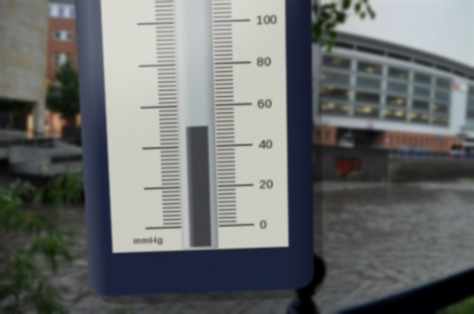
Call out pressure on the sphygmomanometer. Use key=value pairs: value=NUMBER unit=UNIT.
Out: value=50 unit=mmHg
